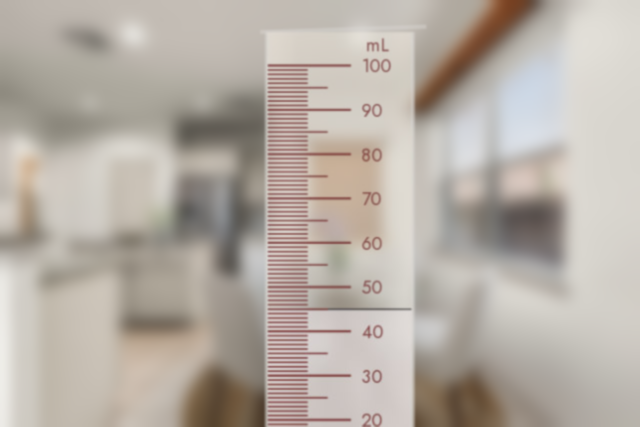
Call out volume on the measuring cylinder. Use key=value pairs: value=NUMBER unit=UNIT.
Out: value=45 unit=mL
